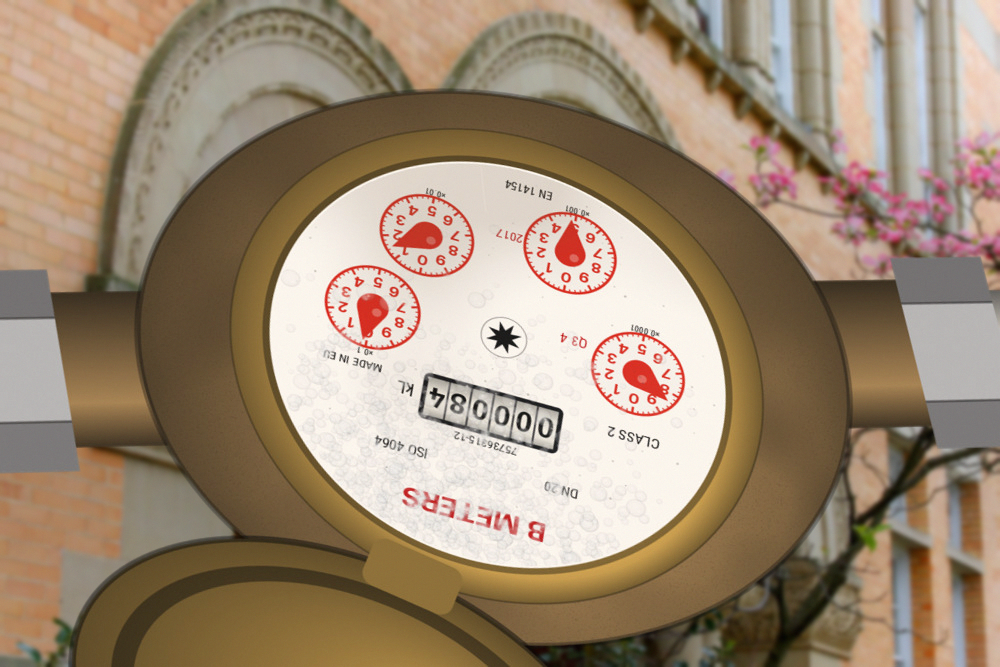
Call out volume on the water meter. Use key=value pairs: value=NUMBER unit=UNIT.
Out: value=84.0148 unit=kL
